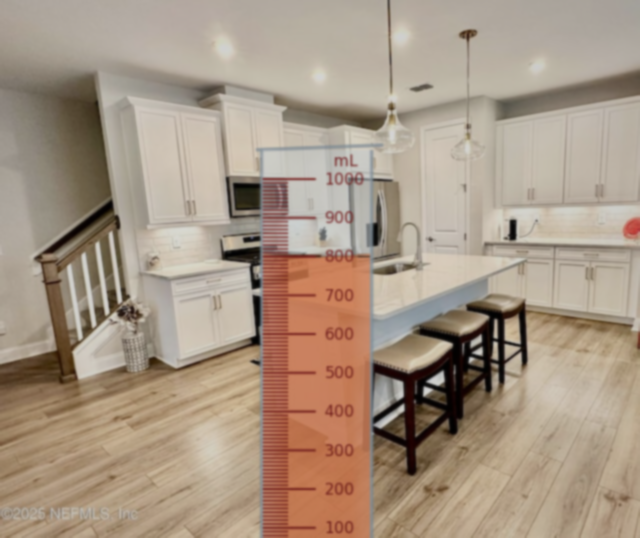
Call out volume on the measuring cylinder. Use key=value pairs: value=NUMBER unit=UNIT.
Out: value=800 unit=mL
